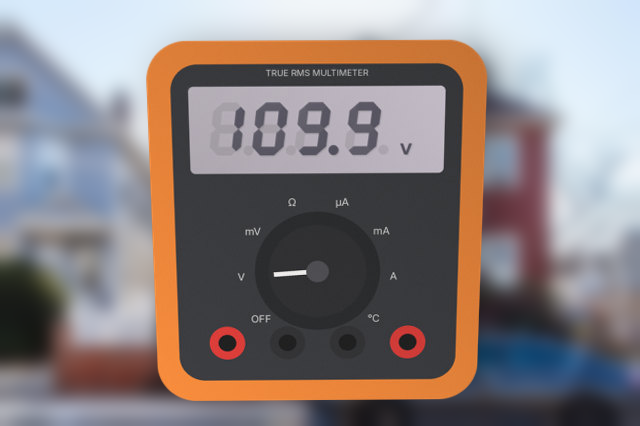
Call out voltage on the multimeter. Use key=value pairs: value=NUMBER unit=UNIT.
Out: value=109.9 unit=V
